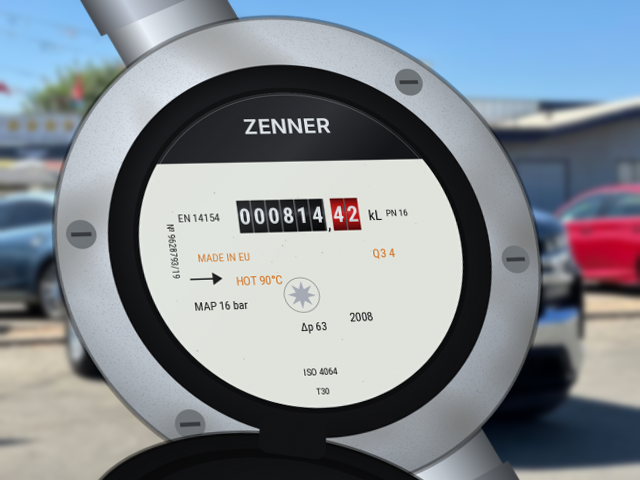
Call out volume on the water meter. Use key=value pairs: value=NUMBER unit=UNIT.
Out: value=814.42 unit=kL
